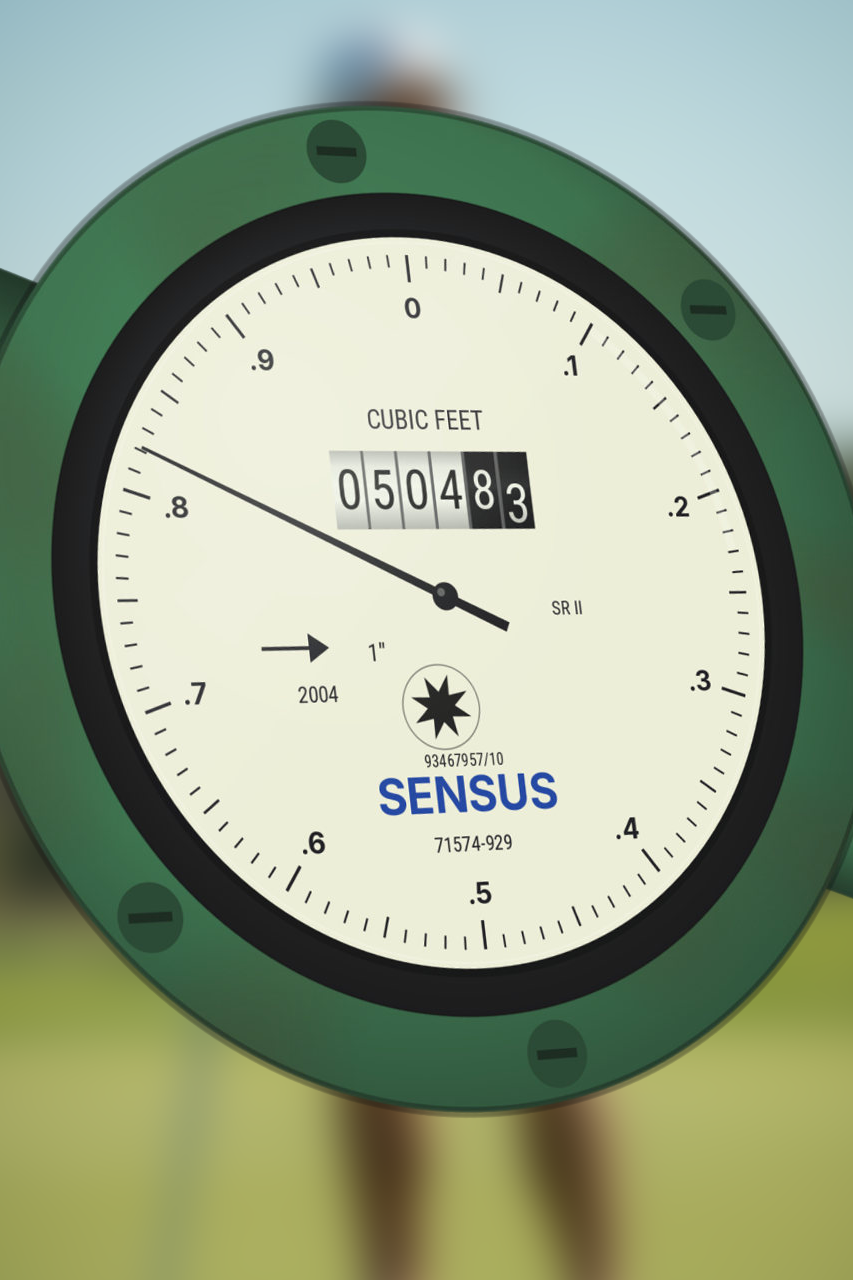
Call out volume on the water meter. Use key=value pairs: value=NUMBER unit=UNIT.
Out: value=50482.82 unit=ft³
